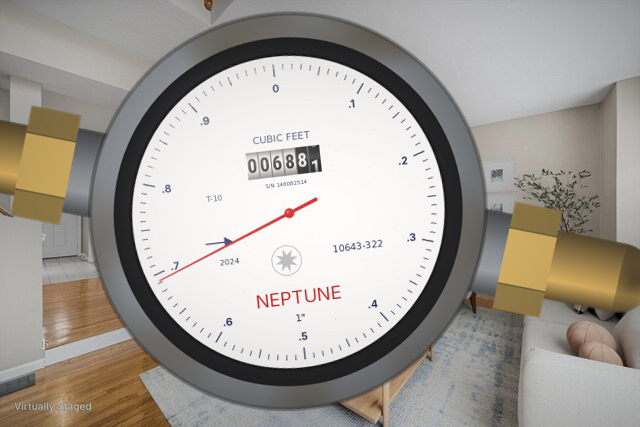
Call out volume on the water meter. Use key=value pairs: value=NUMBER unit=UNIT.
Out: value=6880.69 unit=ft³
